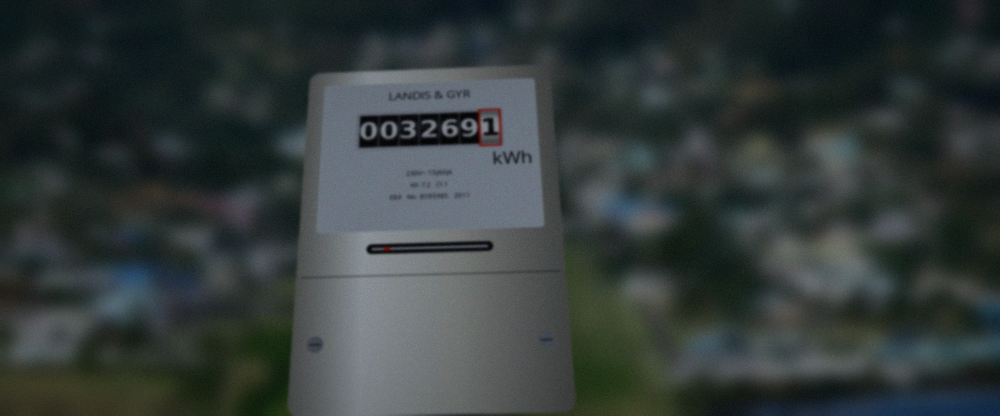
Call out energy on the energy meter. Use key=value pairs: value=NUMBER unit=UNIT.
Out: value=3269.1 unit=kWh
